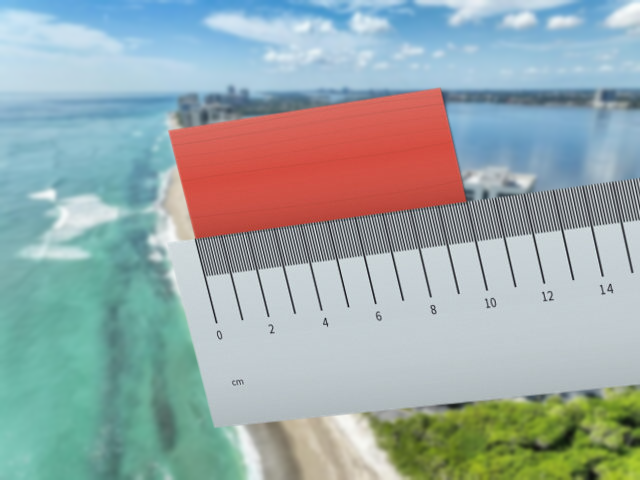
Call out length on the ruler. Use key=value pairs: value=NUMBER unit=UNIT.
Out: value=10 unit=cm
